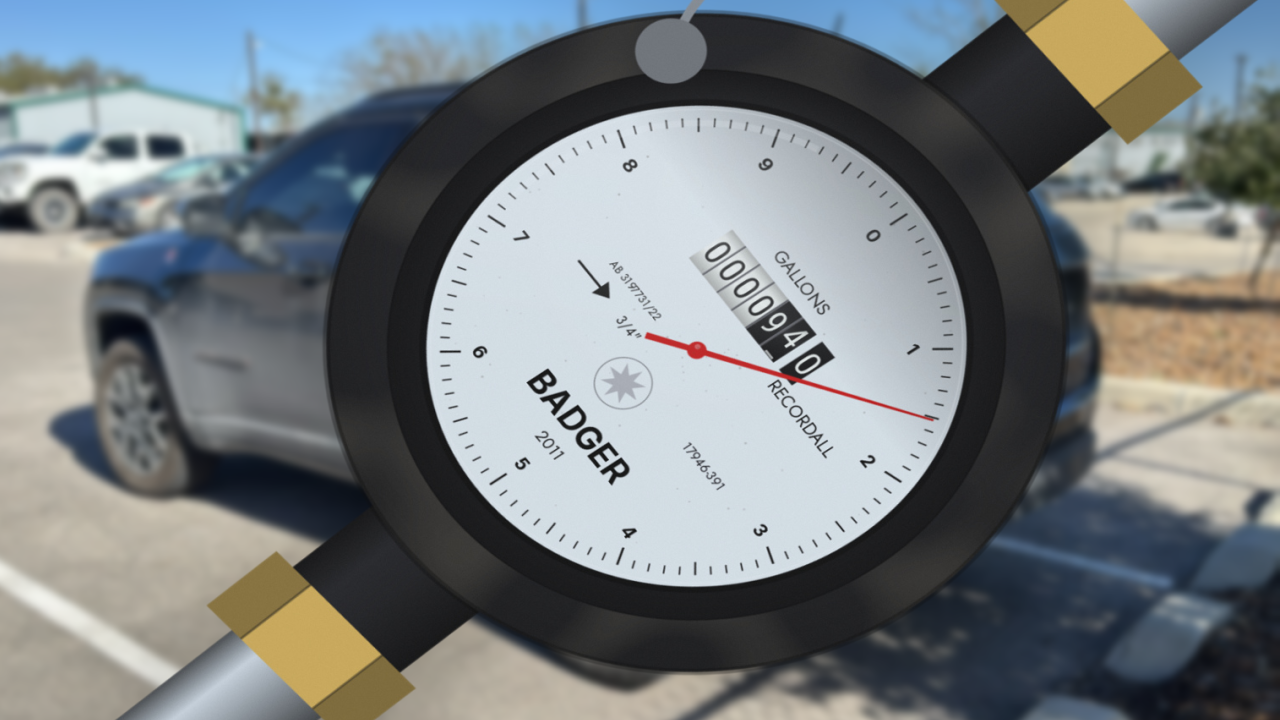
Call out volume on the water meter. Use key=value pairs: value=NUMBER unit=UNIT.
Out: value=941.5 unit=gal
